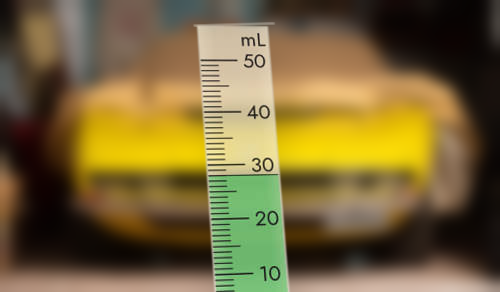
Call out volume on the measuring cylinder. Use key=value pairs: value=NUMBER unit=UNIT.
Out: value=28 unit=mL
